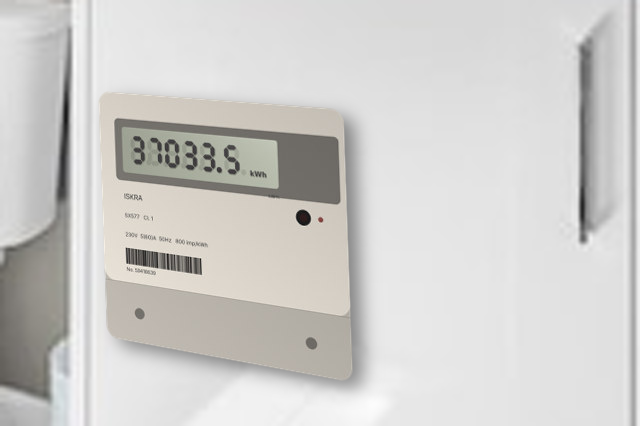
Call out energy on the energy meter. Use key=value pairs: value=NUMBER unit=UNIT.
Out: value=37033.5 unit=kWh
